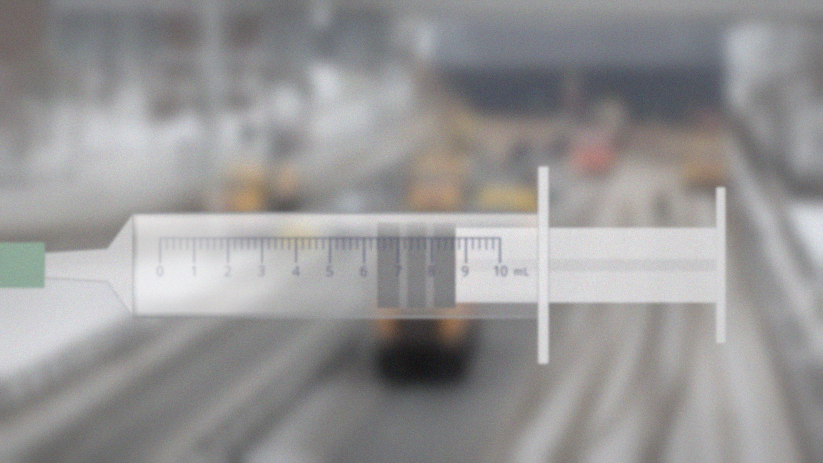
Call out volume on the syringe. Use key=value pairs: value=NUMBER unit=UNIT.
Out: value=6.4 unit=mL
